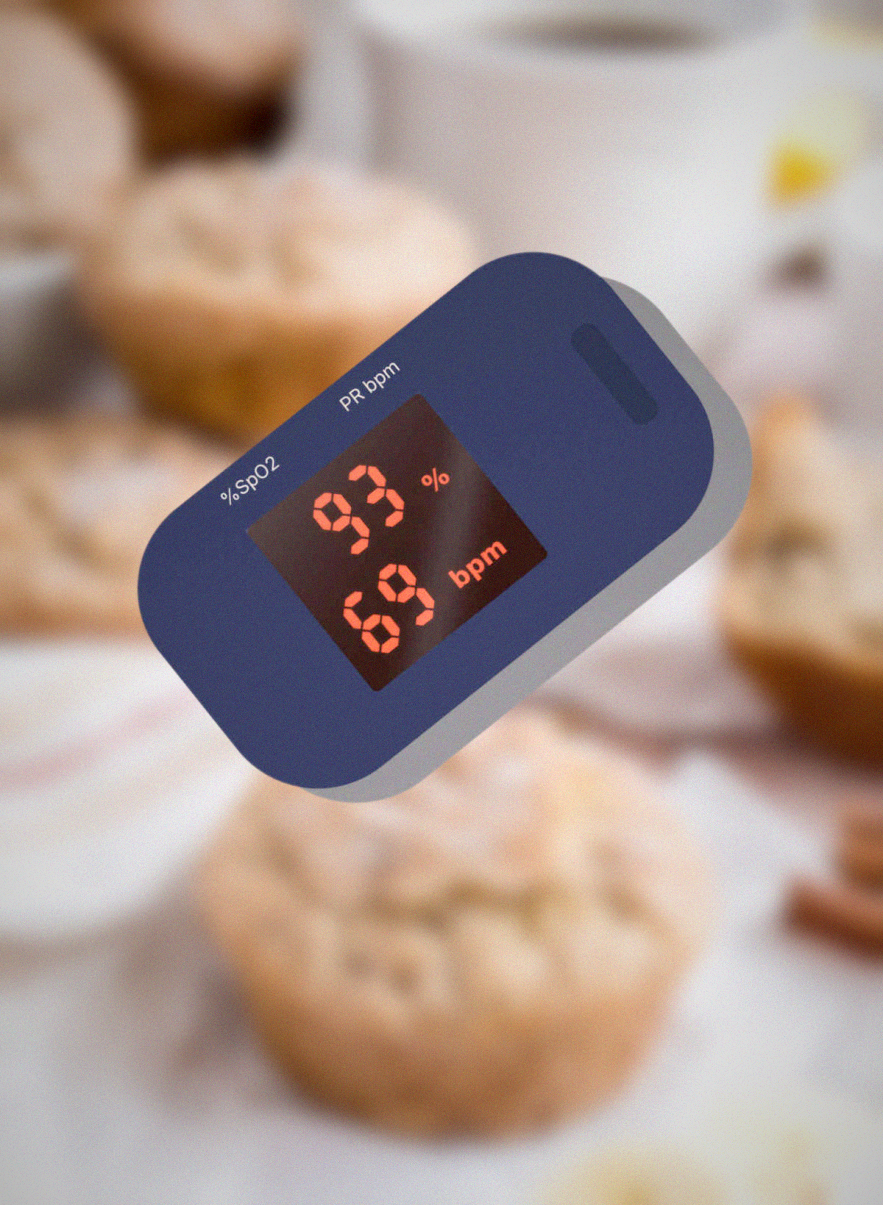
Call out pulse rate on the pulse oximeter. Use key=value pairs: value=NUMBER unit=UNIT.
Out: value=69 unit=bpm
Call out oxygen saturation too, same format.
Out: value=93 unit=%
